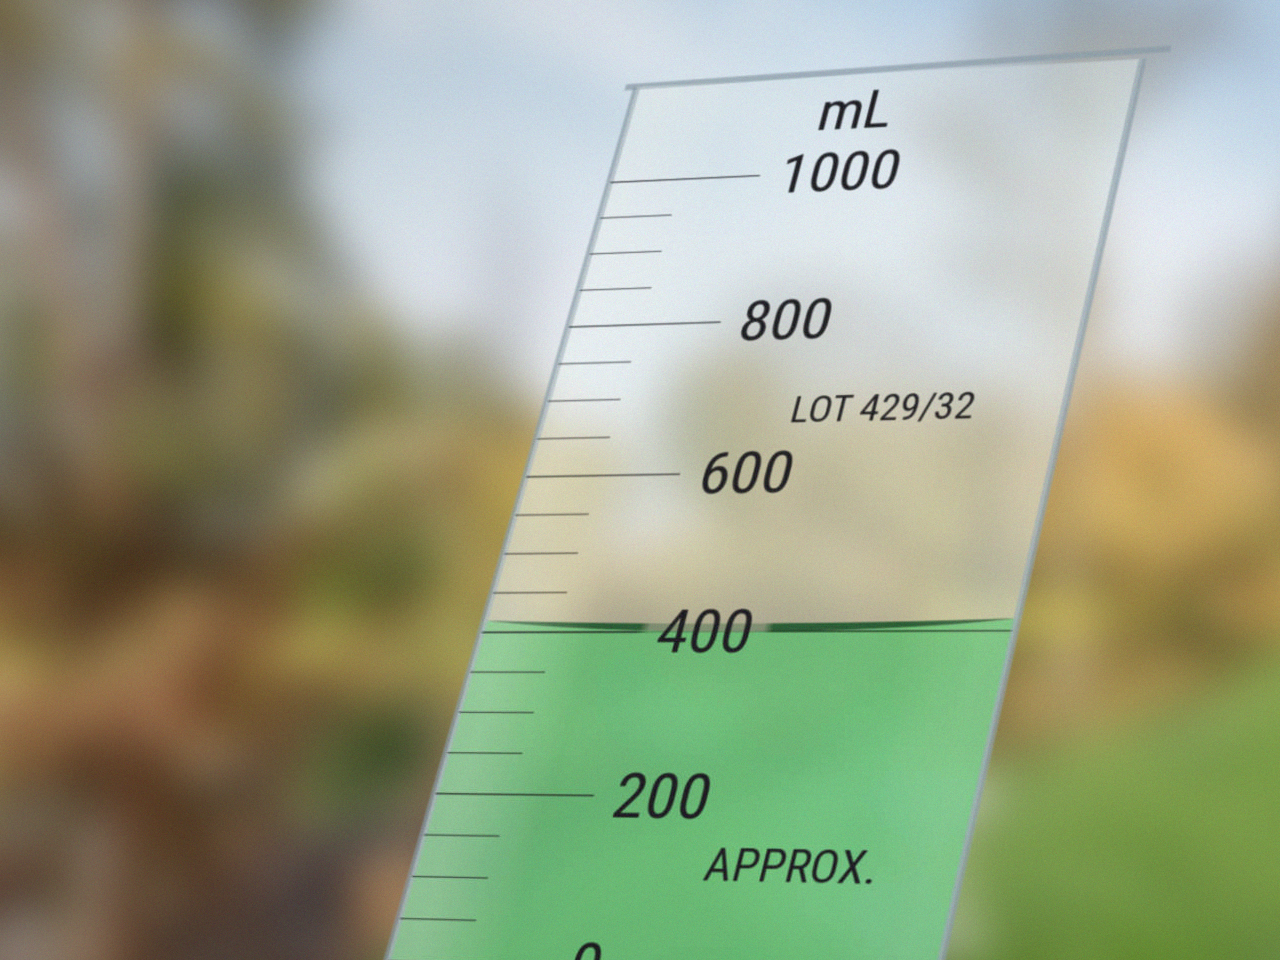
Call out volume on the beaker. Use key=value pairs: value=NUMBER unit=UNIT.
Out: value=400 unit=mL
